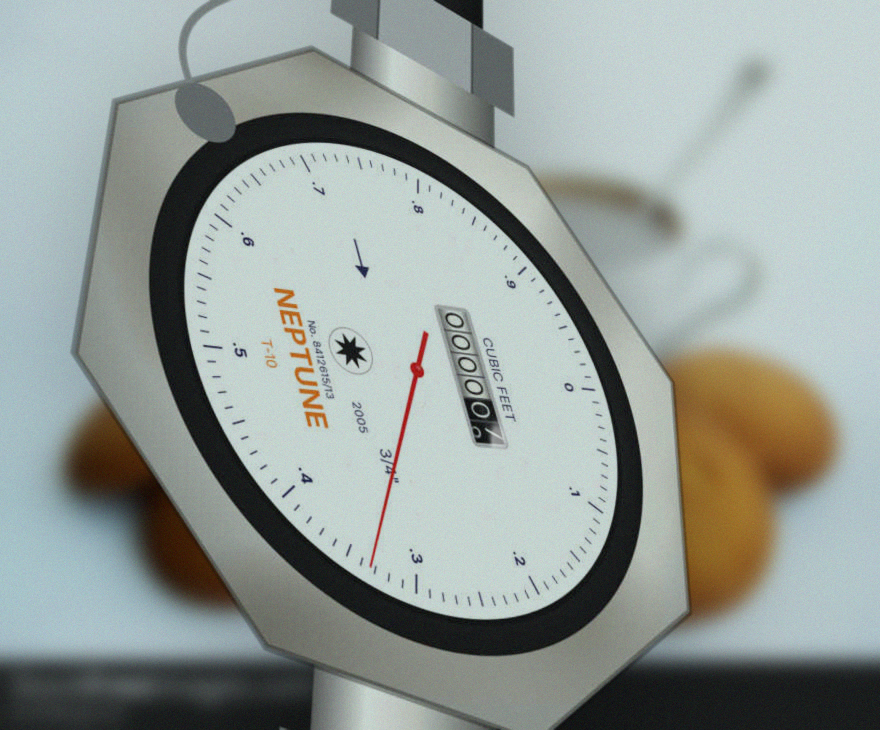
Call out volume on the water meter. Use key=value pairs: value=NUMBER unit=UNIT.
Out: value=7.33 unit=ft³
